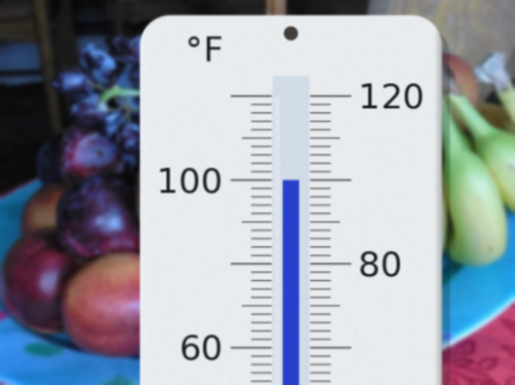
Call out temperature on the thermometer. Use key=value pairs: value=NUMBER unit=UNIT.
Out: value=100 unit=°F
